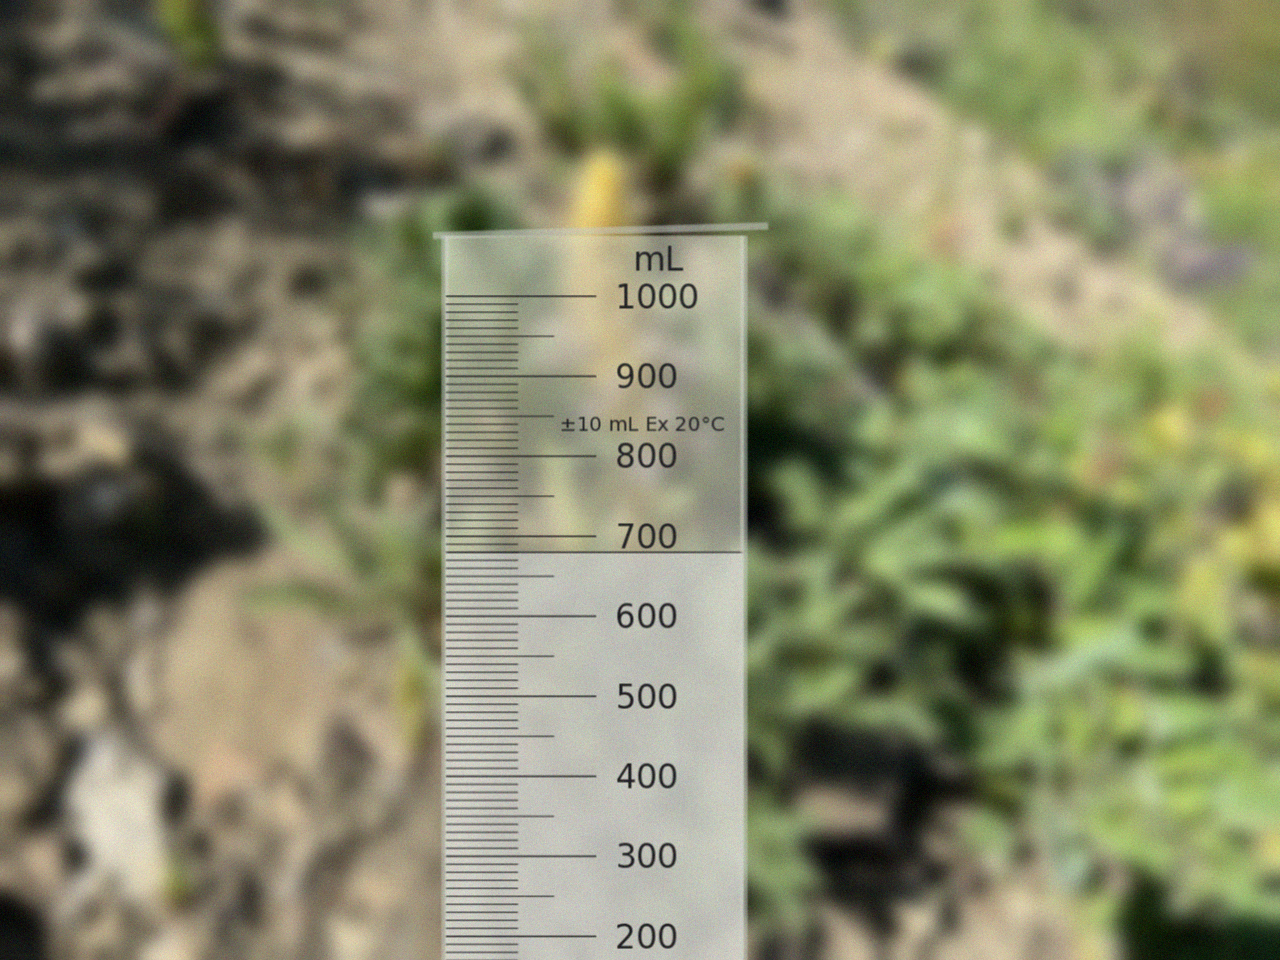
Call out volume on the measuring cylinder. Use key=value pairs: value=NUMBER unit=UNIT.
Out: value=680 unit=mL
